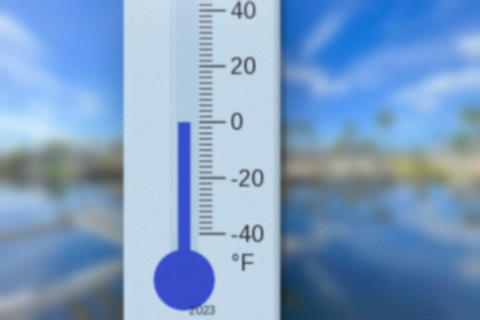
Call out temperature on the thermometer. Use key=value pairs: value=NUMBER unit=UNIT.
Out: value=0 unit=°F
